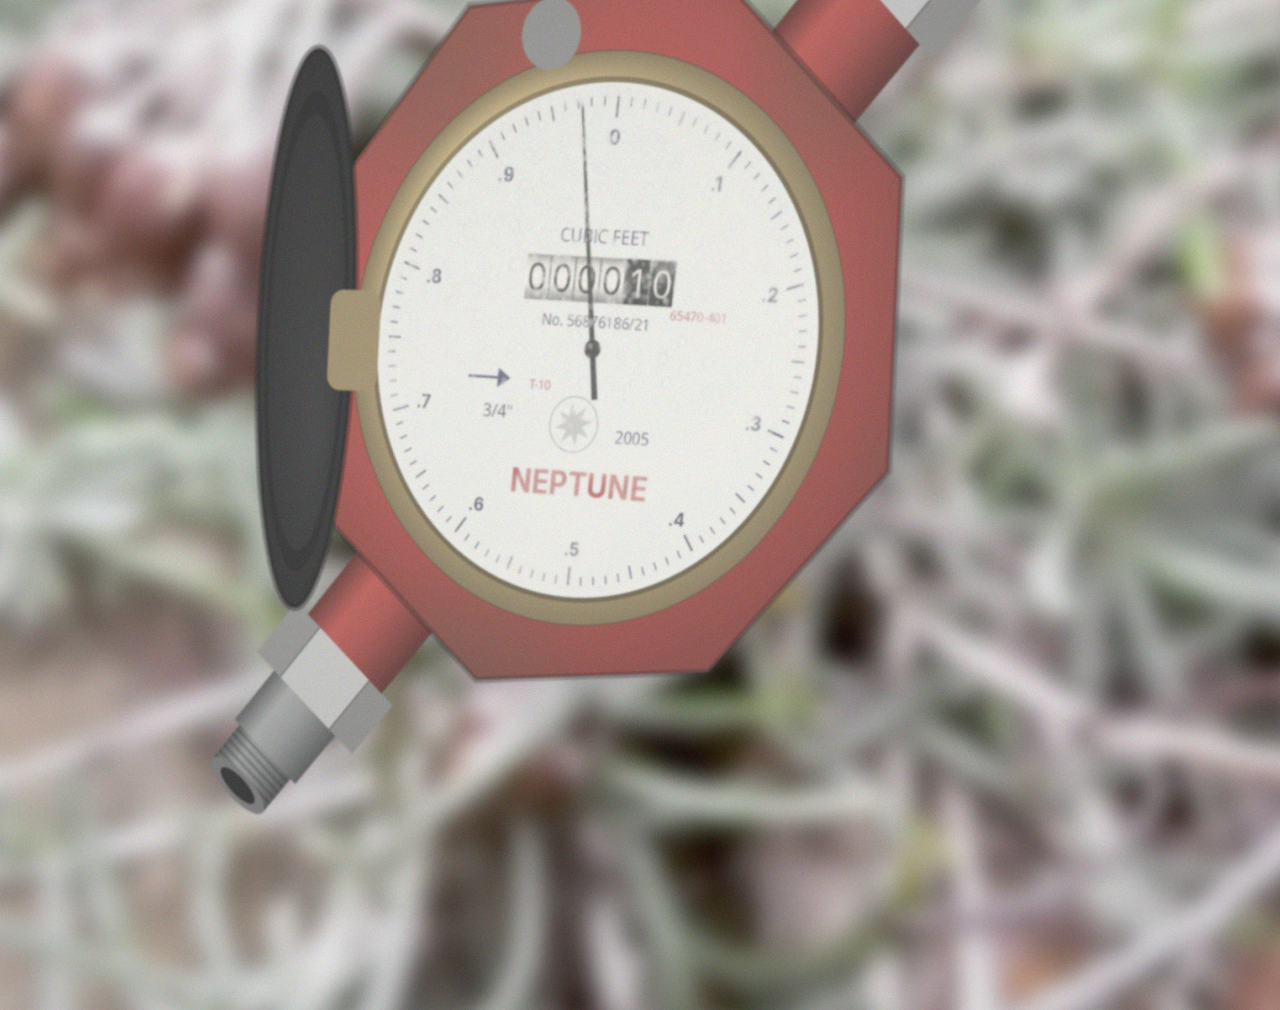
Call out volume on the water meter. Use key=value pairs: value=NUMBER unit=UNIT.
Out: value=9.97 unit=ft³
